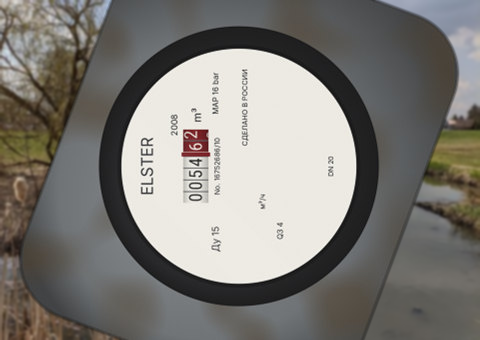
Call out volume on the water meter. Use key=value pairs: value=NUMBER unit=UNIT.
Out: value=54.62 unit=m³
